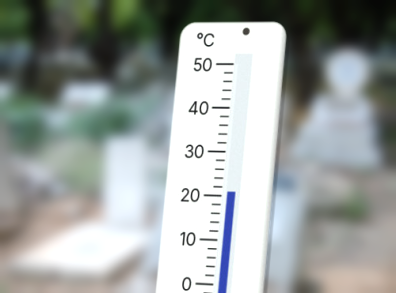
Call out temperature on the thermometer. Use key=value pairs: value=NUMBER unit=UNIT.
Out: value=21 unit=°C
